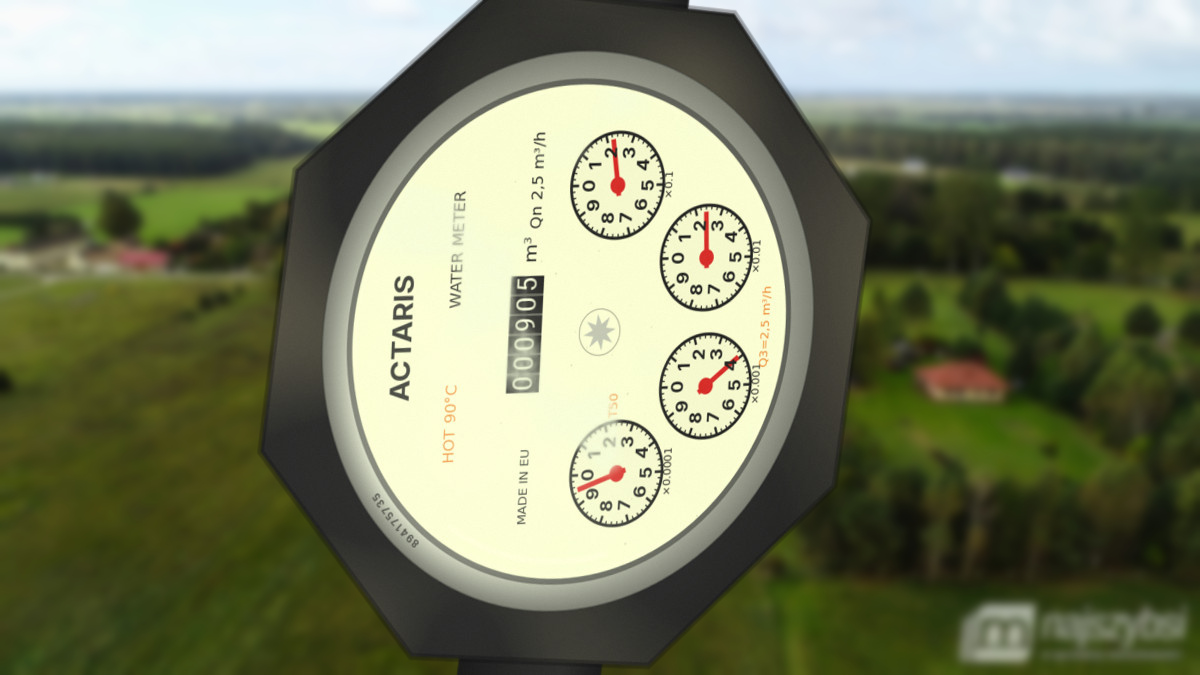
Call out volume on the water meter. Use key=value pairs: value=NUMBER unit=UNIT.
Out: value=905.2239 unit=m³
